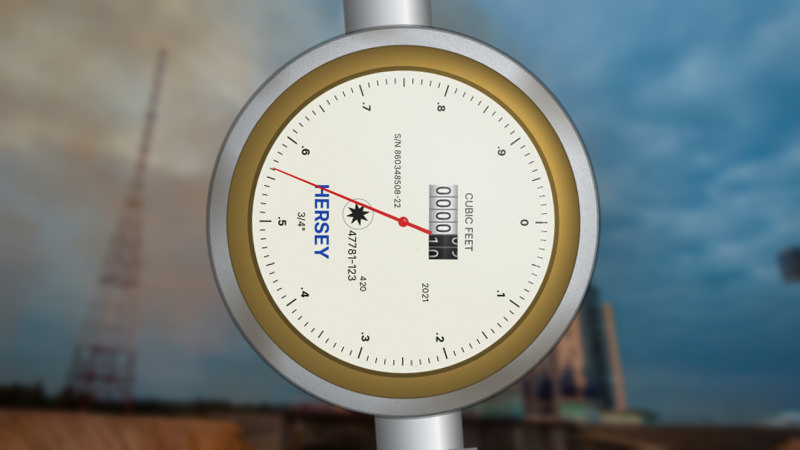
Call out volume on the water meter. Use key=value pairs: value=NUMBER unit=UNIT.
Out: value=9.56 unit=ft³
